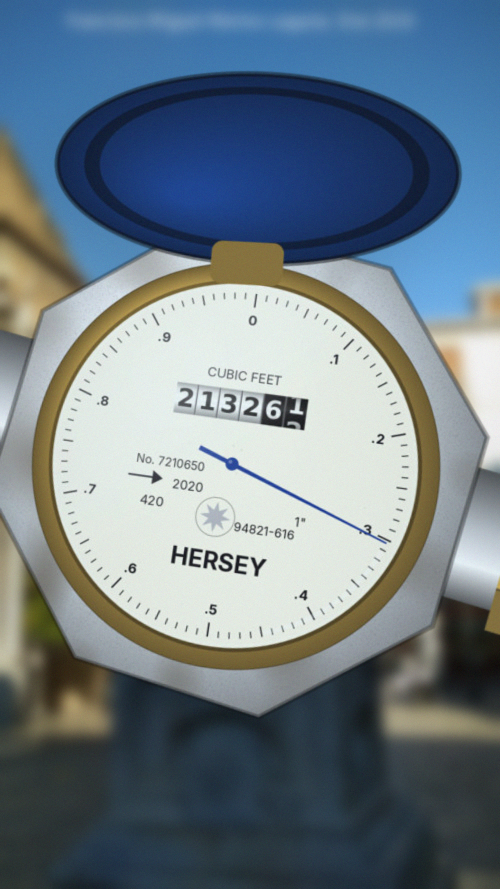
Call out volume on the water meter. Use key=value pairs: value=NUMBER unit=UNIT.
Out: value=213261.30 unit=ft³
